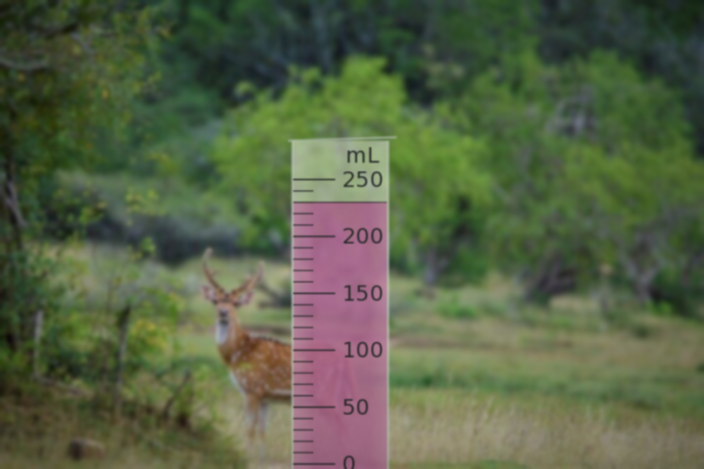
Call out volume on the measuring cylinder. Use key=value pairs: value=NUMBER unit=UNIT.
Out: value=230 unit=mL
